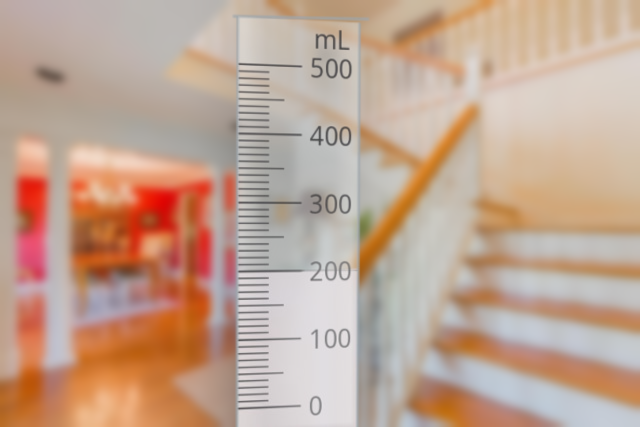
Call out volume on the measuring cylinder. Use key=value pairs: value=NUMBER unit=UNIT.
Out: value=200 unit=mL
